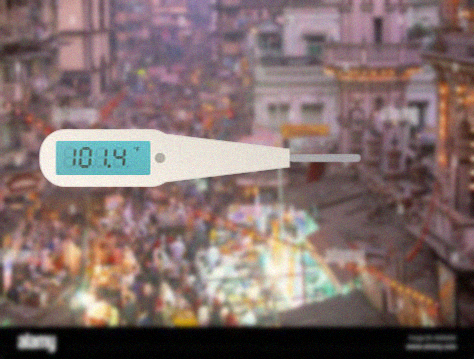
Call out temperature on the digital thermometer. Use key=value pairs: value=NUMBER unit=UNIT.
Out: value=101.4 unit=°F
